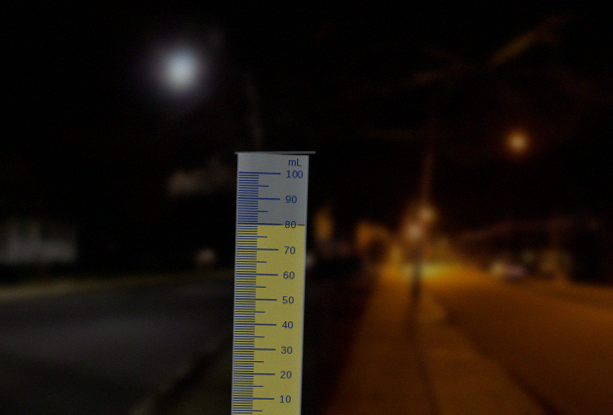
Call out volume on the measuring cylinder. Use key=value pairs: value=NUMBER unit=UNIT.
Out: value=80 unit=mL
